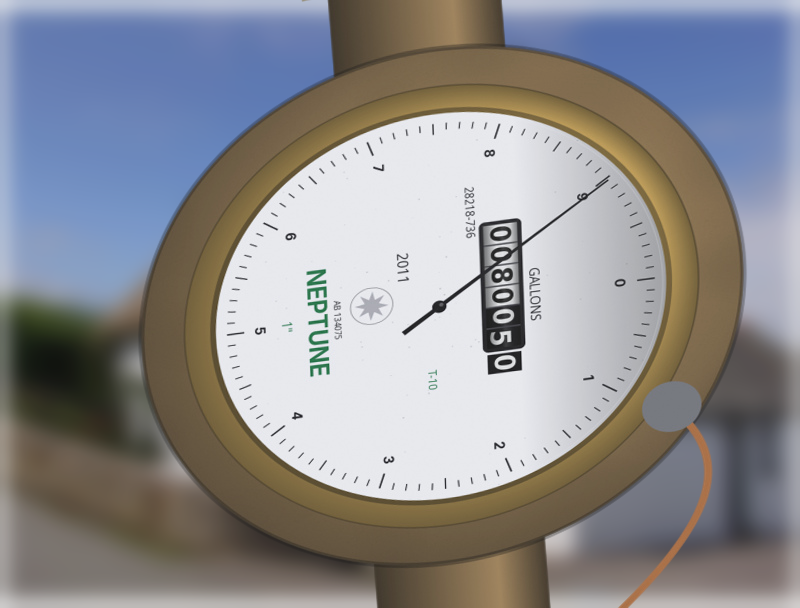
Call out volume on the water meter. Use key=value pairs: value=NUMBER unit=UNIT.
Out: value=80049.0 unit=gal
